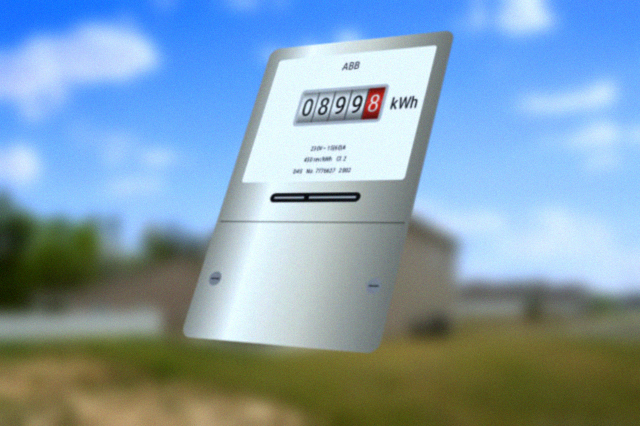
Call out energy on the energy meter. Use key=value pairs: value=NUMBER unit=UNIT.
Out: value=899.8 unit=kWh
